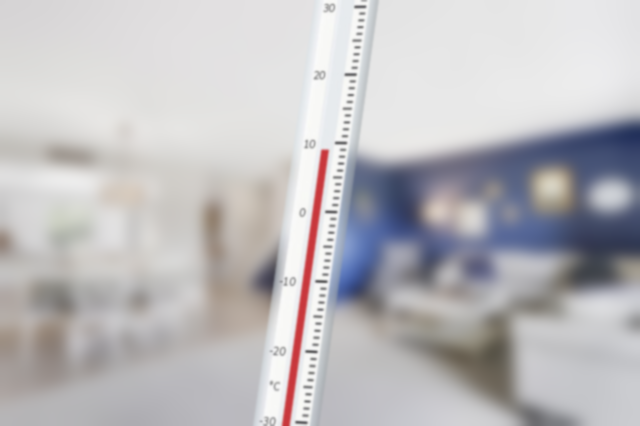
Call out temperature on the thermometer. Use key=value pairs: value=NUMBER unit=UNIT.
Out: value=9 unit=°C
